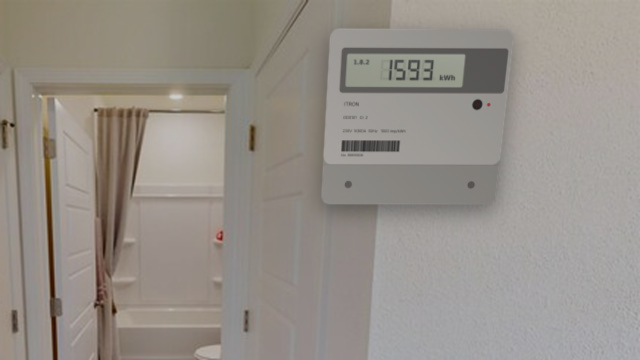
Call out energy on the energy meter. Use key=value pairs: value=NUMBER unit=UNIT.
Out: value=1593 unit=kWh
